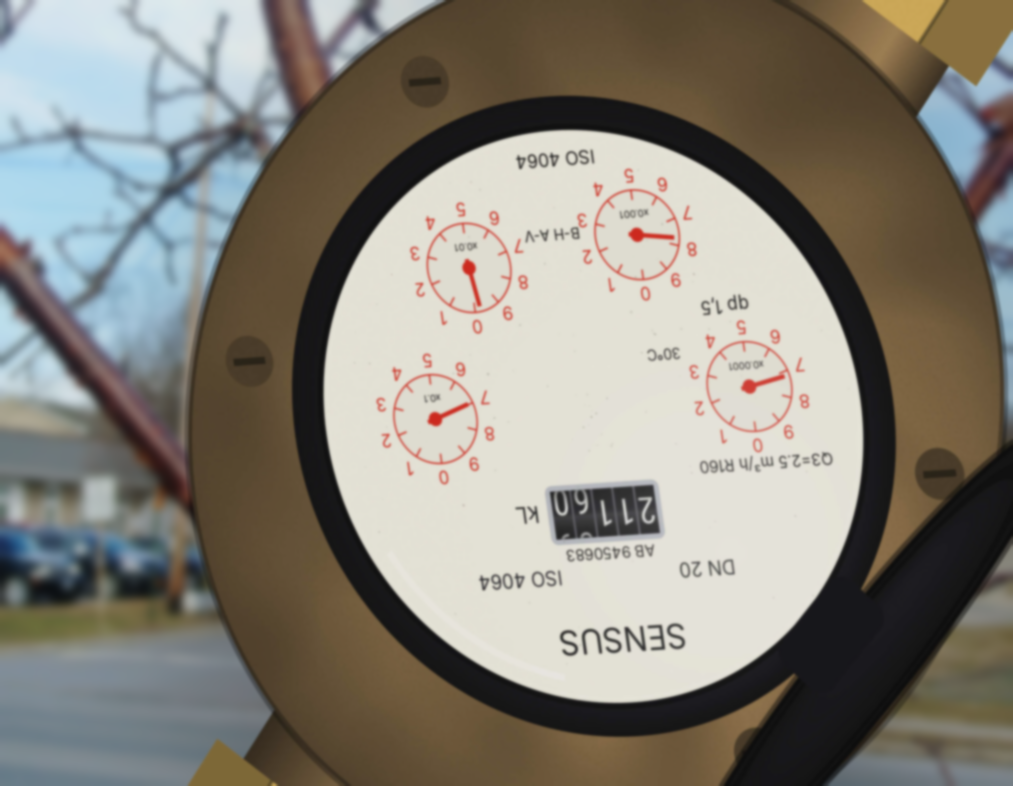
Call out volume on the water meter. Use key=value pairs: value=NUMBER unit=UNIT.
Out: value=21159.6977 unit=kL
